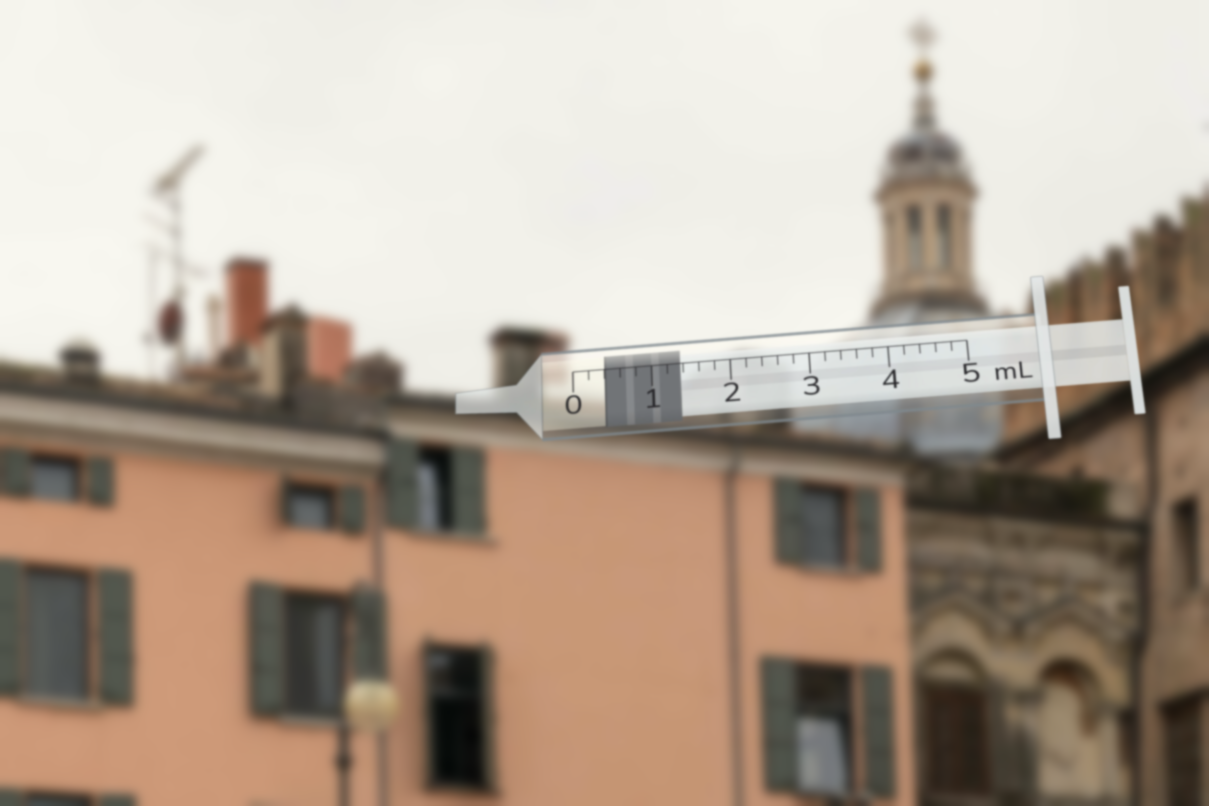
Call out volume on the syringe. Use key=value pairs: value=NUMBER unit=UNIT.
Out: value=0.4 unit=mL
